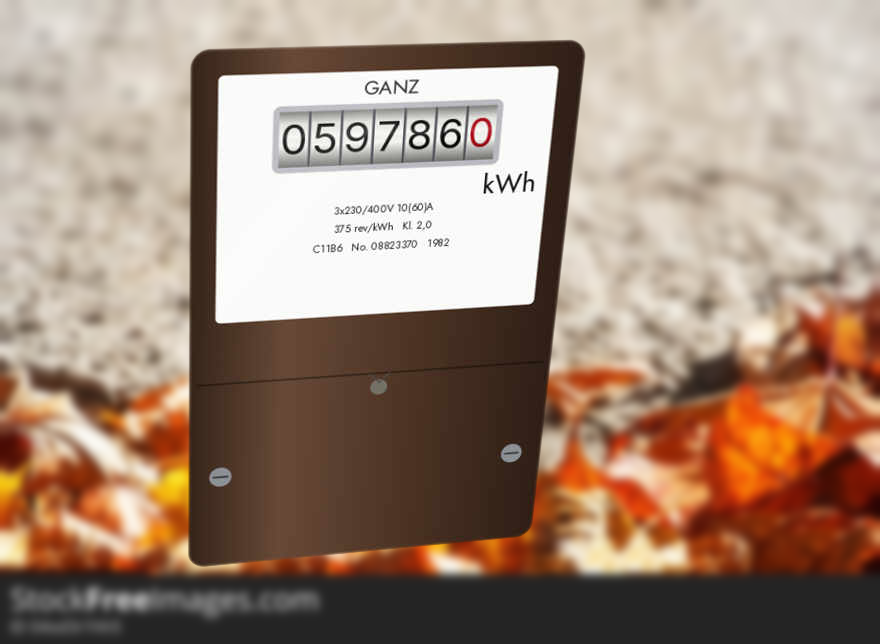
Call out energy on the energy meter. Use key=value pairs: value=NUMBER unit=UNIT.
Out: value=59786.0 unit=kWh
